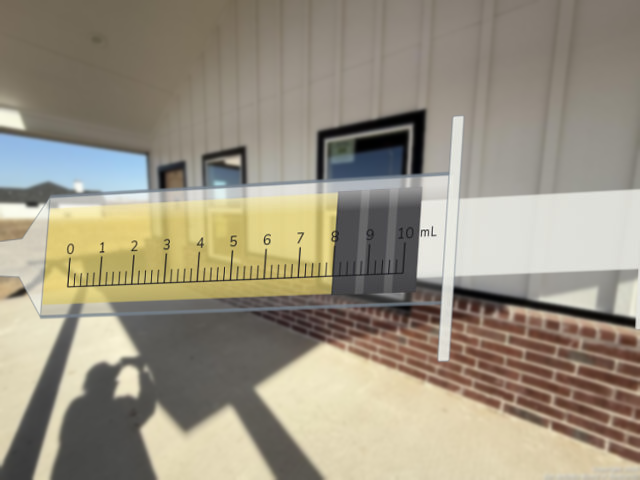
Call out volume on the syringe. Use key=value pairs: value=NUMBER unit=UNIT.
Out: value=8 unit=mL
